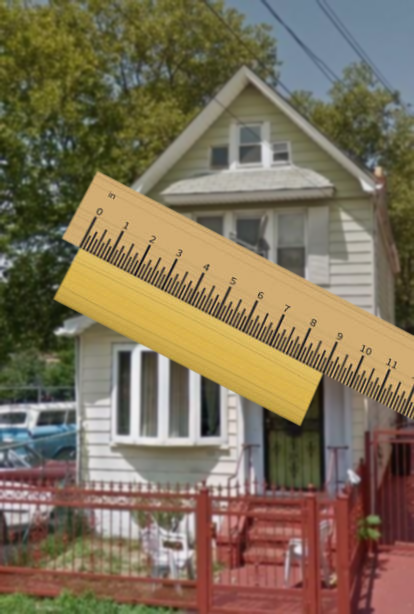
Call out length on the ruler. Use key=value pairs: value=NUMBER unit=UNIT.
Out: value=9 unit=in
